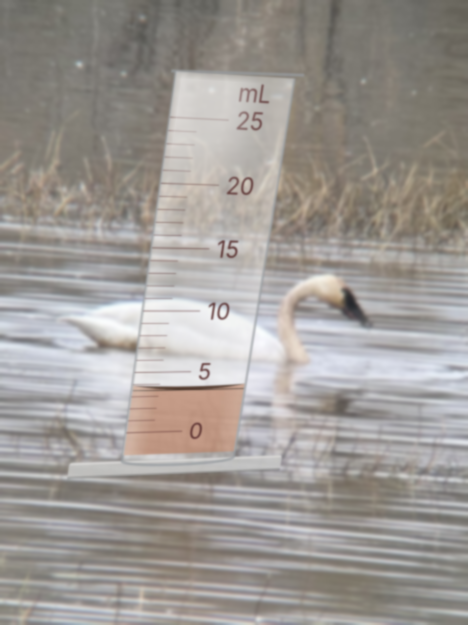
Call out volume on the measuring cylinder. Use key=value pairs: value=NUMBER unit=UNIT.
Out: value=3.5 unit=mL
